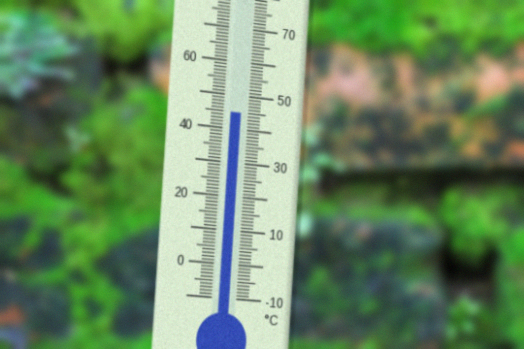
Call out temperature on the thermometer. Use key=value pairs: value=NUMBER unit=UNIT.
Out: value=45 unit=°C
